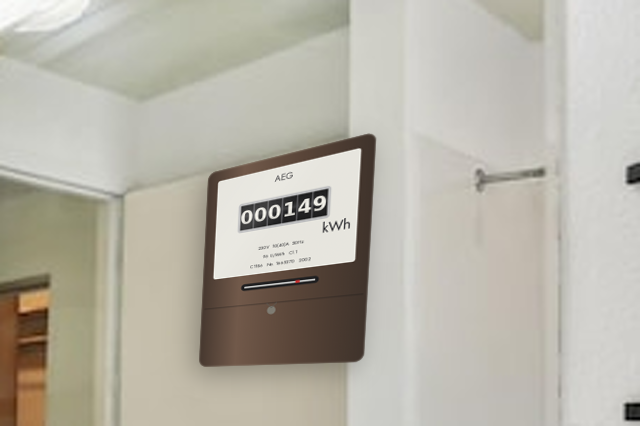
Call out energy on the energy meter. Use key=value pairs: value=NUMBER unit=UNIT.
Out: value=149 unit=kWh
